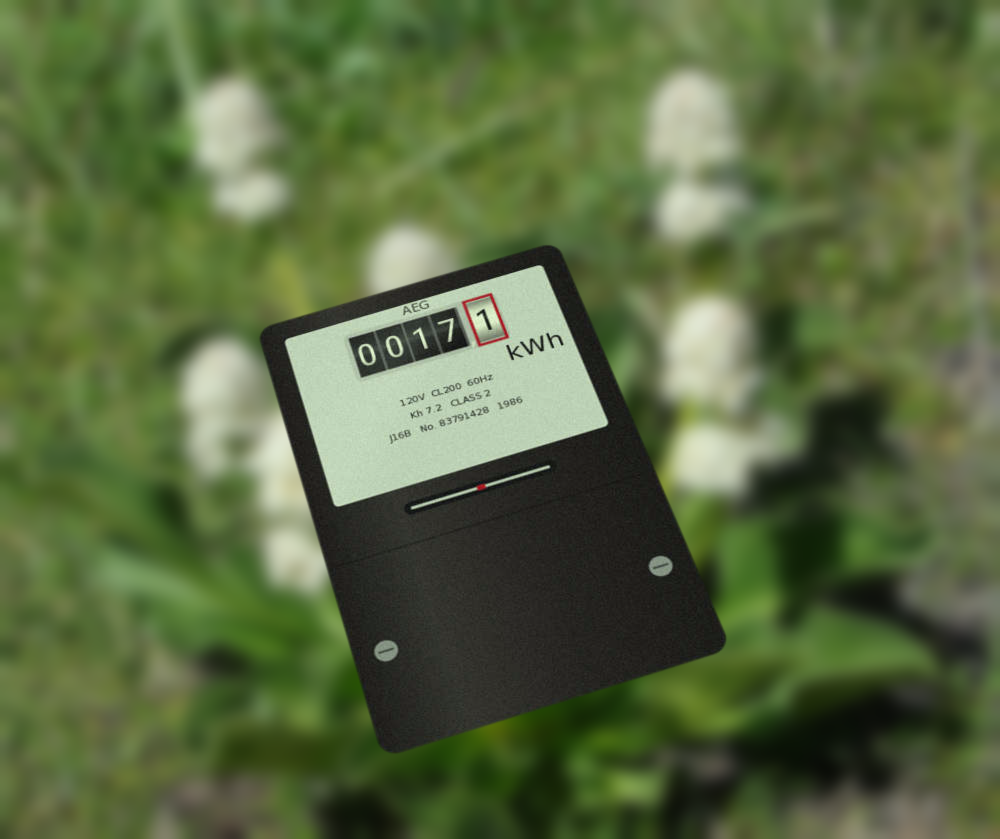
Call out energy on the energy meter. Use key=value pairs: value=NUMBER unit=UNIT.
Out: value=17.1 unit=kWh
